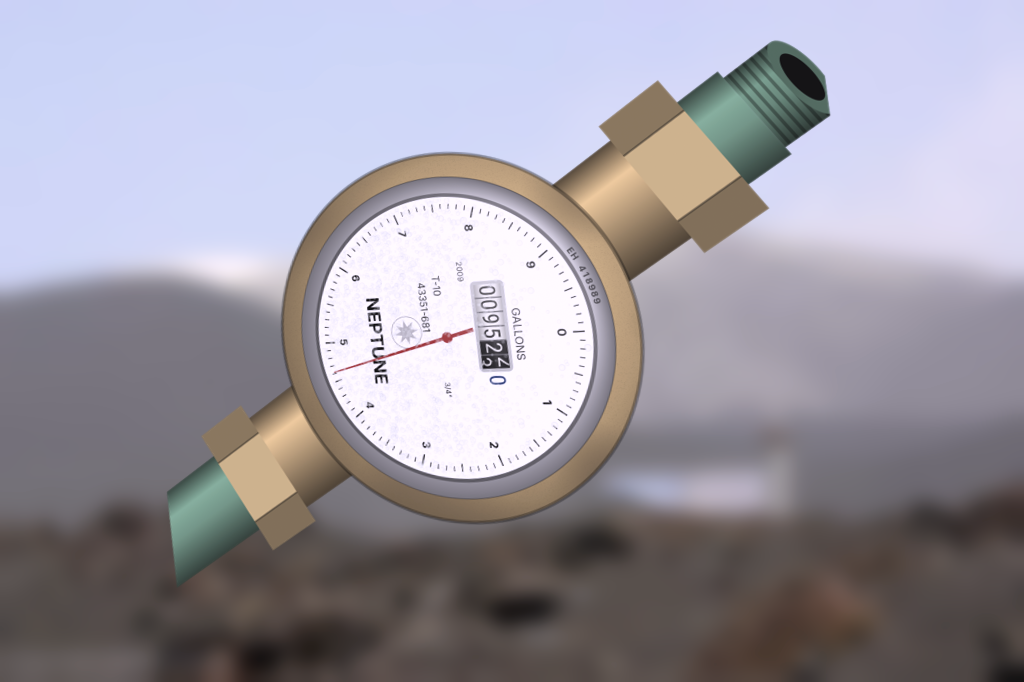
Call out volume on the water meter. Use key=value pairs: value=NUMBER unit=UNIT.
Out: value=95224.6 unit=gal
